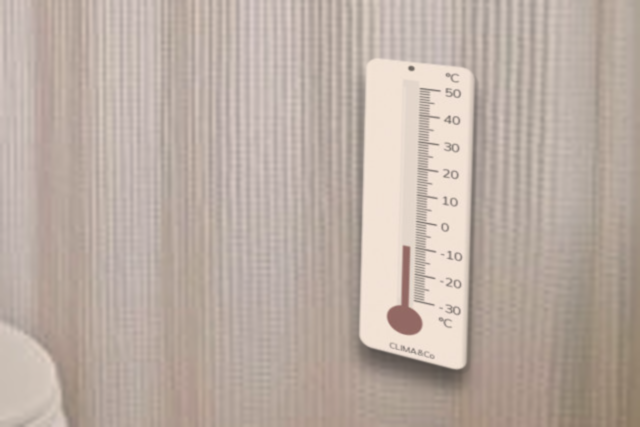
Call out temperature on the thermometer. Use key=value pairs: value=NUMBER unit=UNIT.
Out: value=-10 unit=°C
